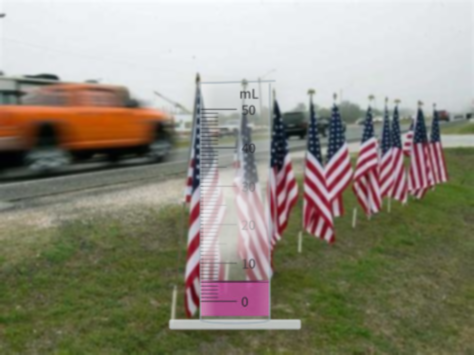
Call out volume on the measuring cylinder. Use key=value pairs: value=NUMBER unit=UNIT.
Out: value=5 unit=mL
